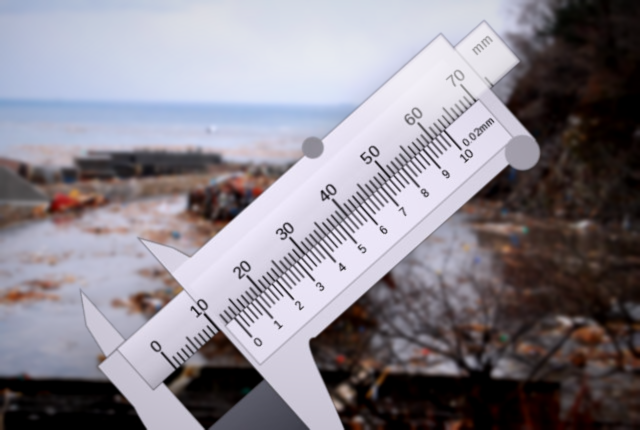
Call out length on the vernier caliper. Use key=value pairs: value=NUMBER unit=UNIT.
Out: value=13.5 unit=mm
